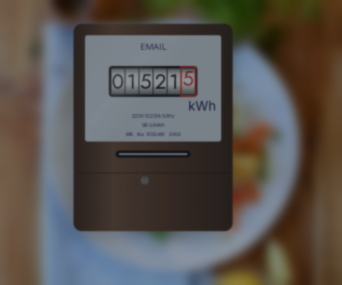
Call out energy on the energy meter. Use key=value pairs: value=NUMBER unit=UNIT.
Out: value=1521.5 unit=kWh
